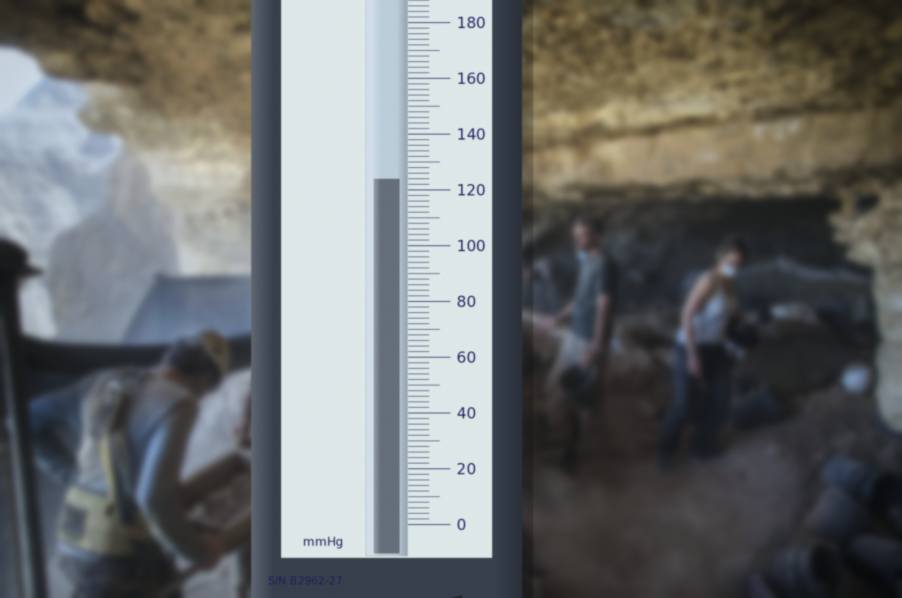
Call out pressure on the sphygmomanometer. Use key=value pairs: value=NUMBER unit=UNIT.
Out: value=124 unit=mmHg
